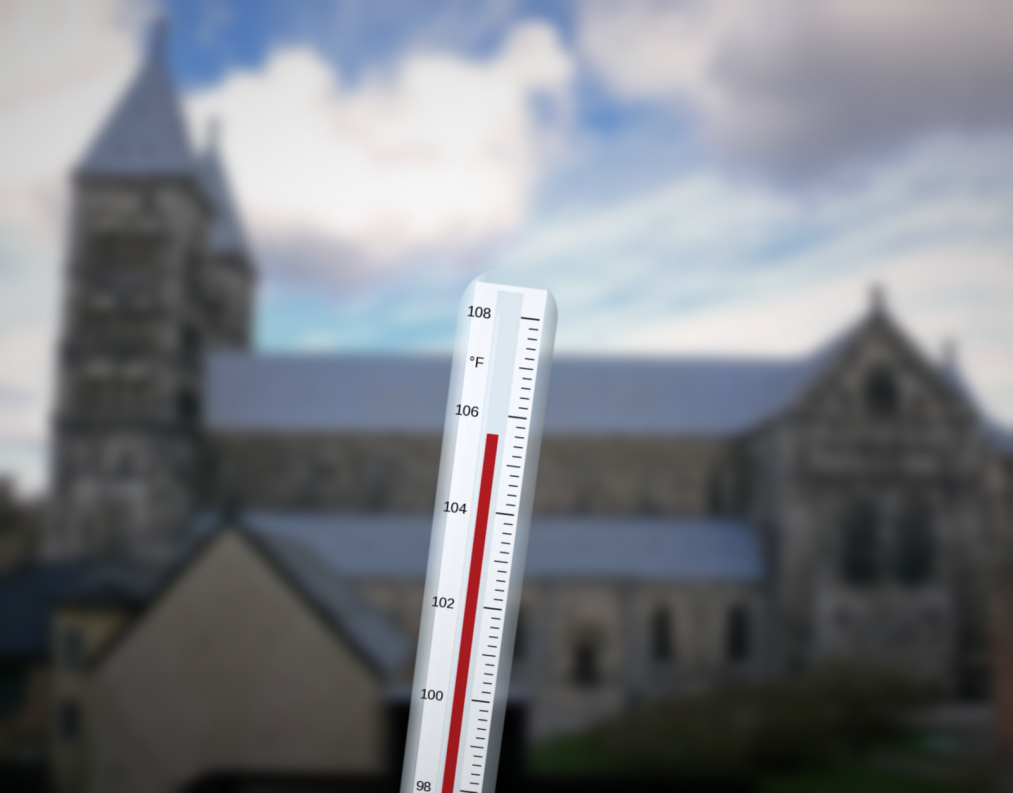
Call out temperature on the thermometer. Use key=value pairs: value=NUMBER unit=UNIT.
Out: value=105.6 unit=°F
